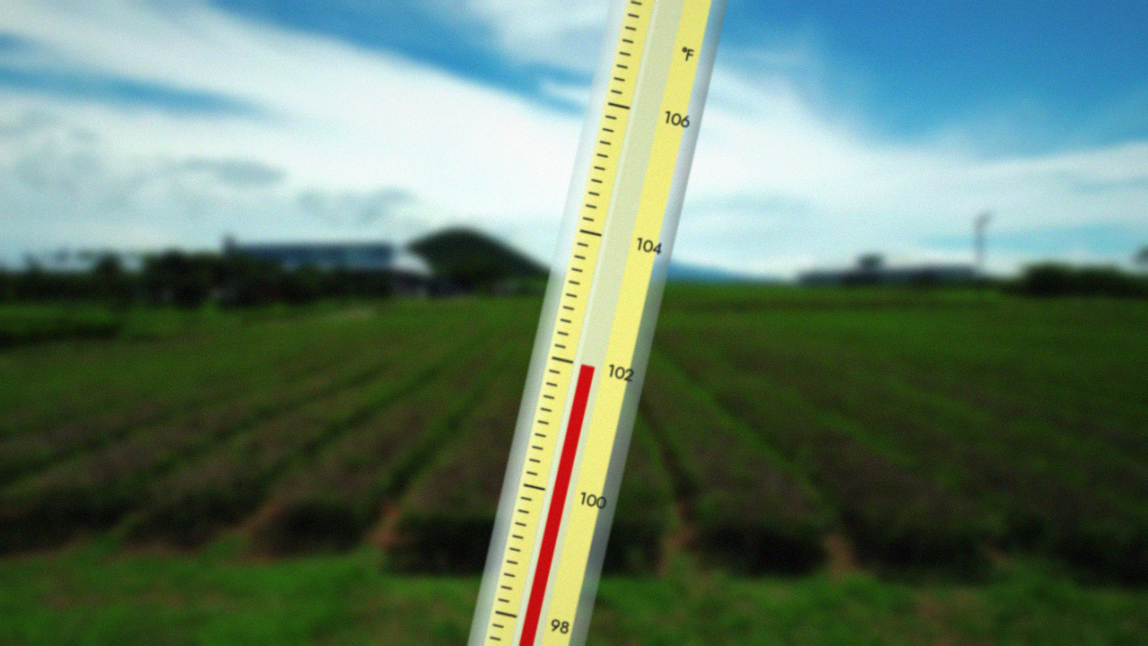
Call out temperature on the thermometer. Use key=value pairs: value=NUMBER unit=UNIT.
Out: value=102 unit=°F
